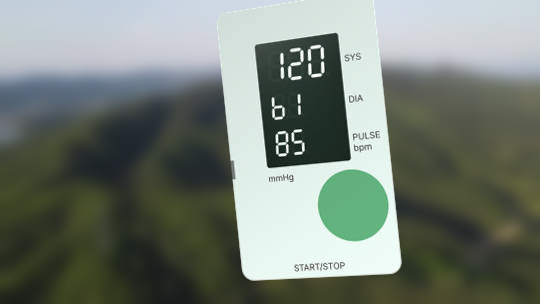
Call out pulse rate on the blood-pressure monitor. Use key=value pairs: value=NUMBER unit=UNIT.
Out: value=85 unit=bpm
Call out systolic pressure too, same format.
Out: value=120 unit=mmHg
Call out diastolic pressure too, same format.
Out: value=61 unit=mmHg
